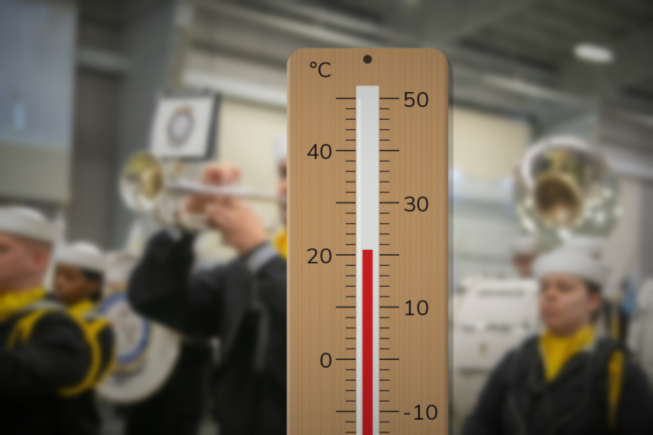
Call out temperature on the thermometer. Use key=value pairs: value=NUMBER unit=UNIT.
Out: value=21 unit=°C
